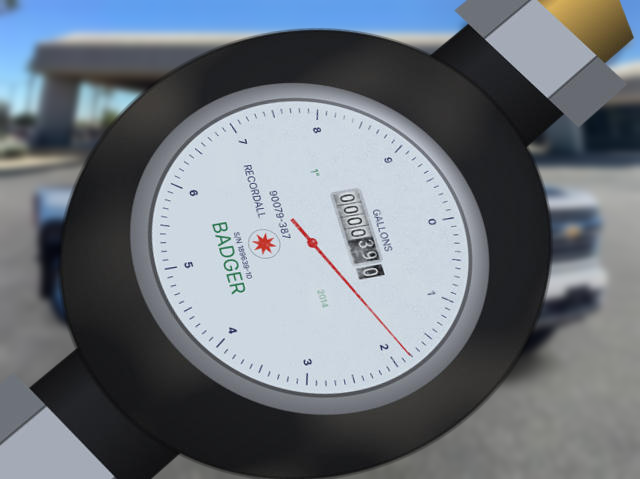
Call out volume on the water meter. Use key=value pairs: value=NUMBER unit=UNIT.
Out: value=391.8 unit=gal
